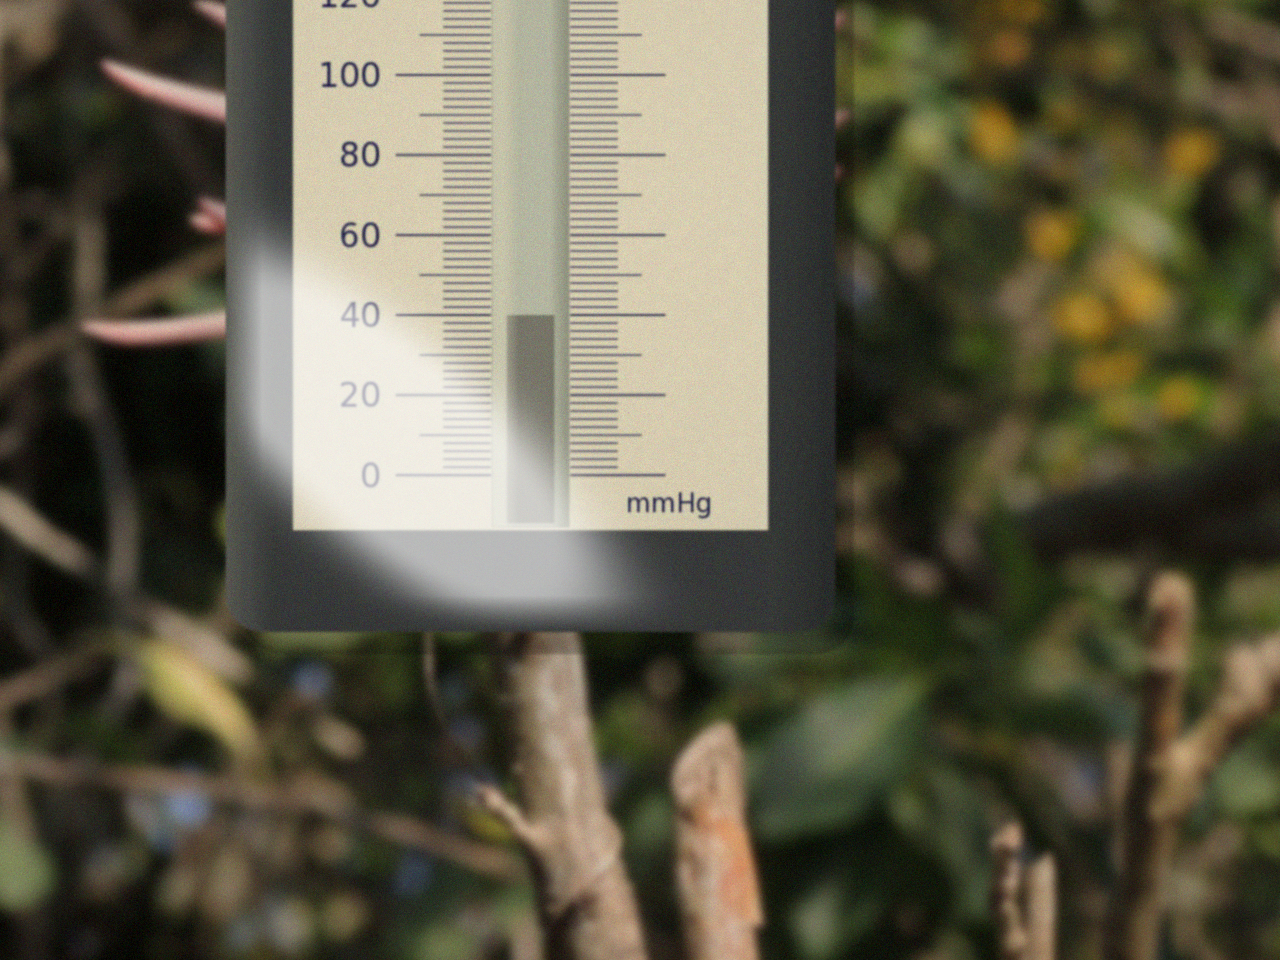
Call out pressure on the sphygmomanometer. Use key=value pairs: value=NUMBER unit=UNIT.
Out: value=40 unit=mmHg
